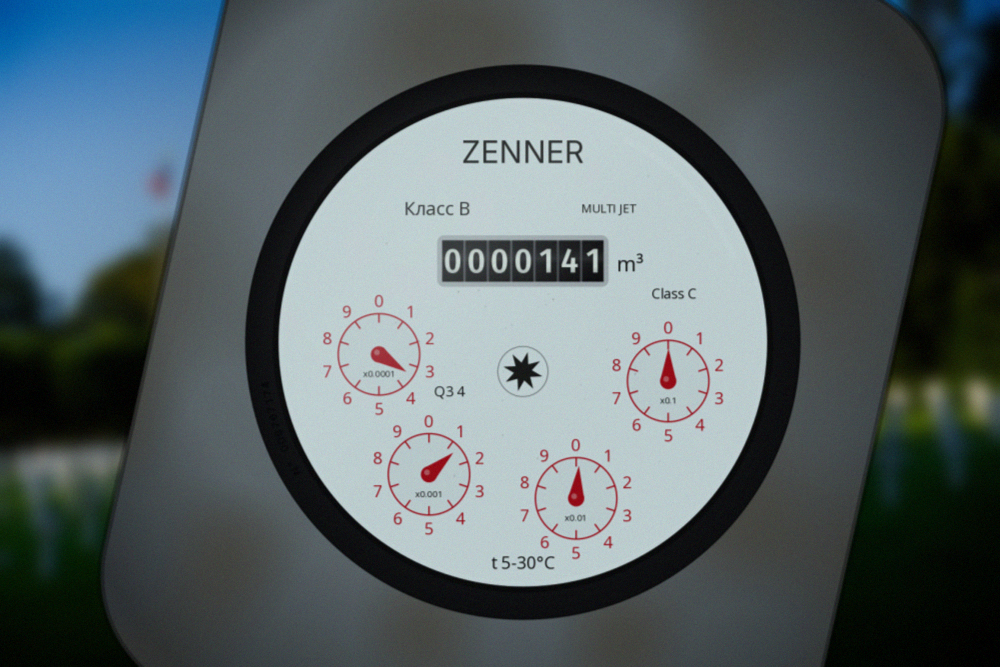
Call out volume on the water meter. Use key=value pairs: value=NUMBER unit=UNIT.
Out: value=141.0013 unit=m³
